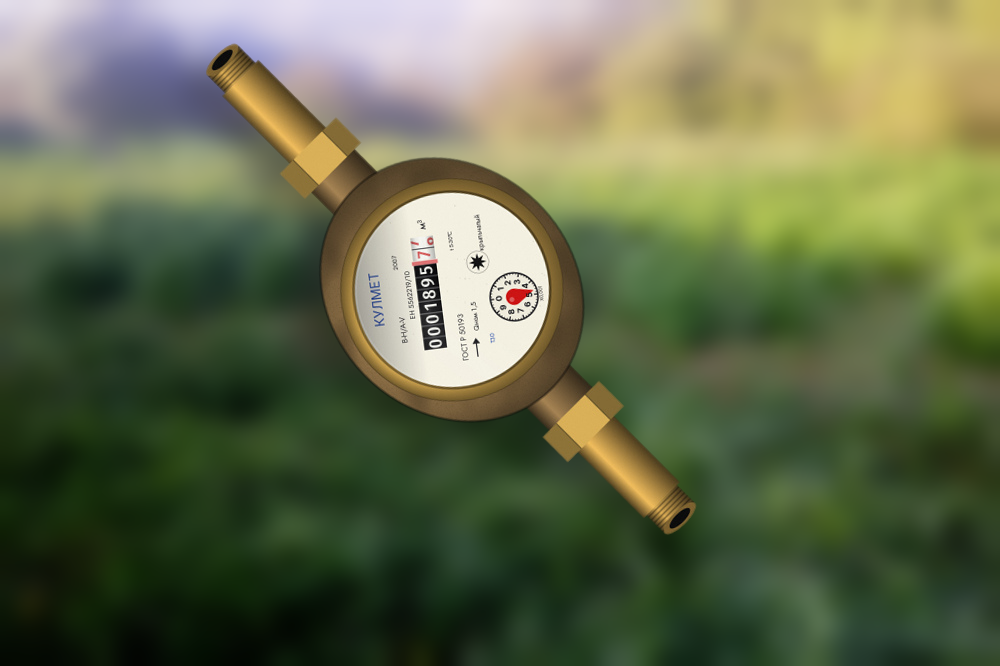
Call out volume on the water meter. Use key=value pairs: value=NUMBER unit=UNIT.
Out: value=1895.774 unit=m³
